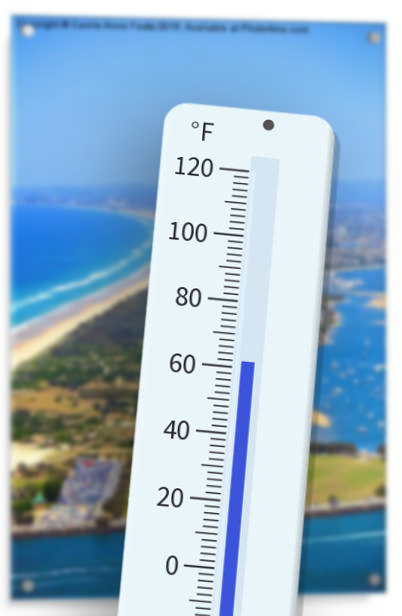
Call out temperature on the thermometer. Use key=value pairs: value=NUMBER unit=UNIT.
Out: value=62 unit=°F
